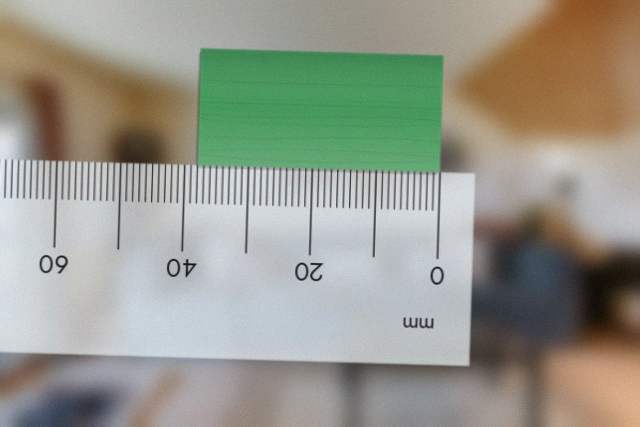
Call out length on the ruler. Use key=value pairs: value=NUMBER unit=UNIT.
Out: value=38 unit=mm
